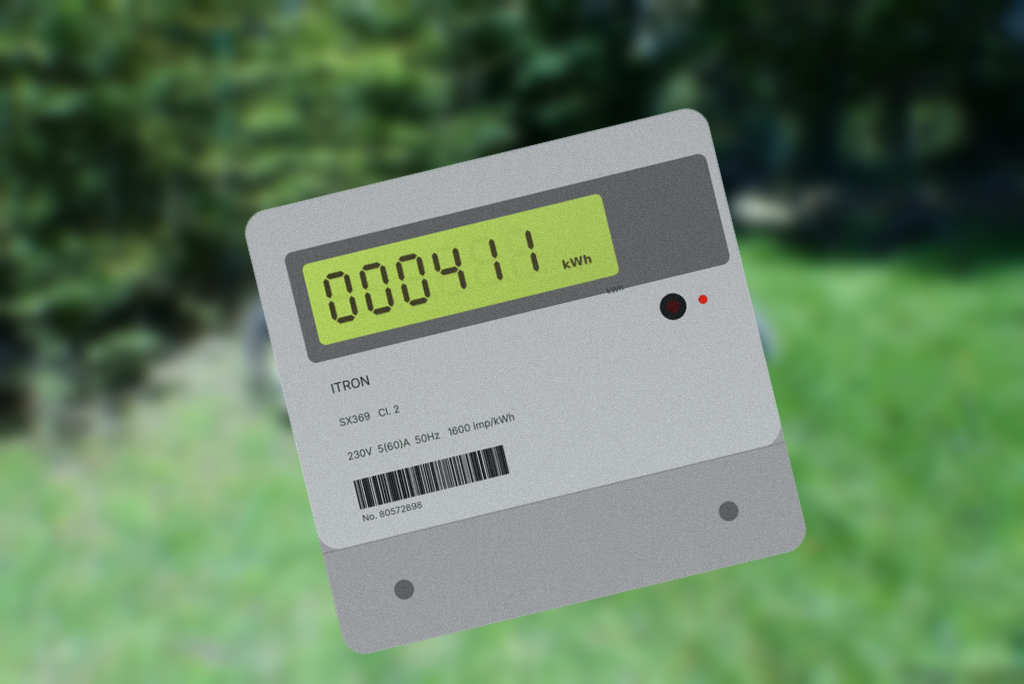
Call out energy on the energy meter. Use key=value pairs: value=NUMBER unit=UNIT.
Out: value=411 unit=kWh
